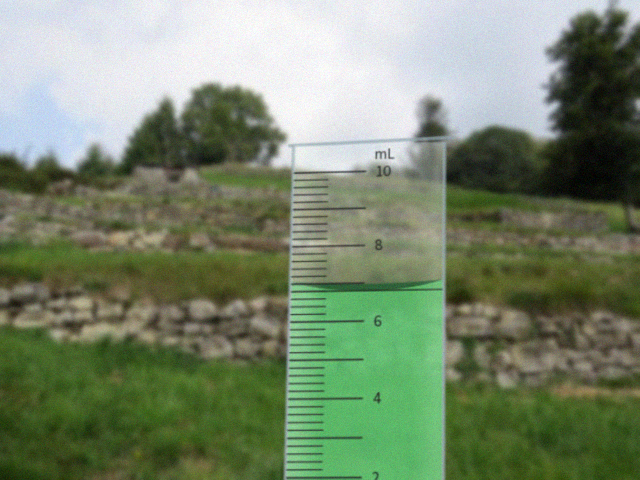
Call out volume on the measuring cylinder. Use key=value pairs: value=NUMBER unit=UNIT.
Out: value=6.8 unit=mL
